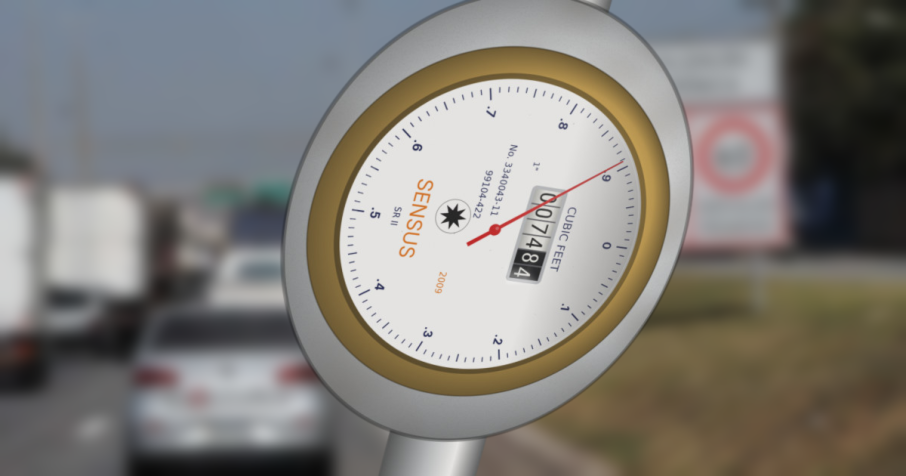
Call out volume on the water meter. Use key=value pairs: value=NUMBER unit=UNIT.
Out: value=7483.89 unit=ft³
